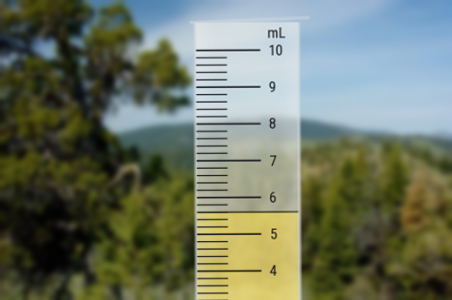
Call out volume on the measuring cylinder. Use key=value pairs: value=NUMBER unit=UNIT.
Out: value=5.6 unit=mL
